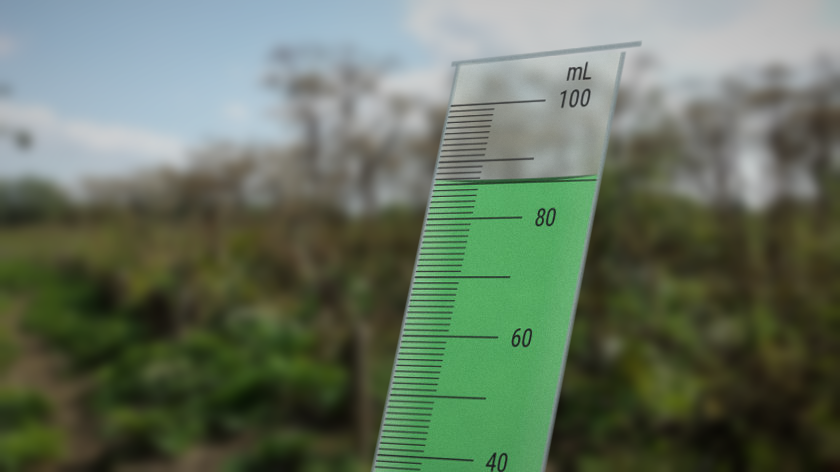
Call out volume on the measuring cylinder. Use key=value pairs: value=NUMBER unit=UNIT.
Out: value=86 unit=mL
